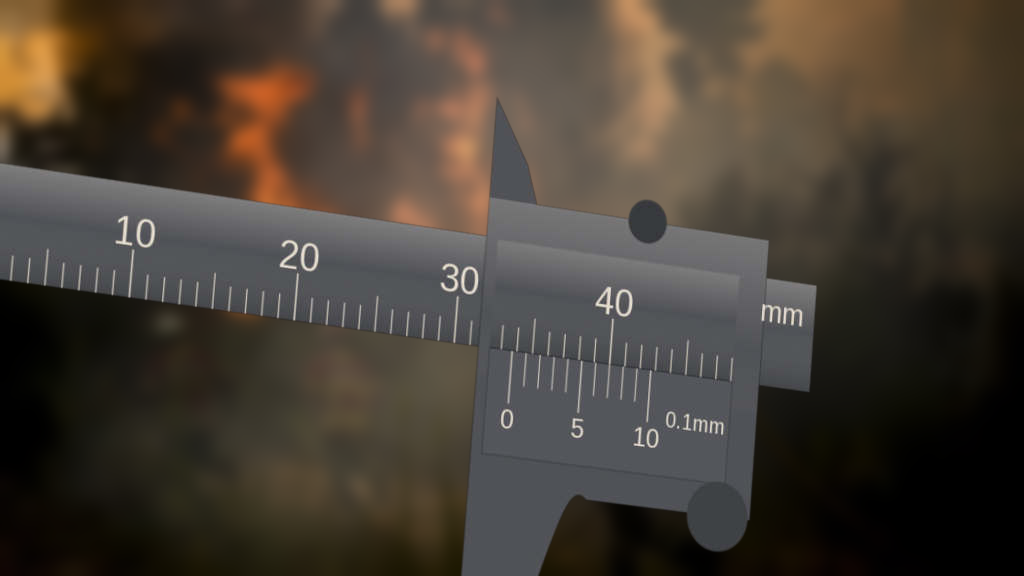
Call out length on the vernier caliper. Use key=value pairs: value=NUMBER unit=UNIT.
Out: value=33.7 unit=mm
